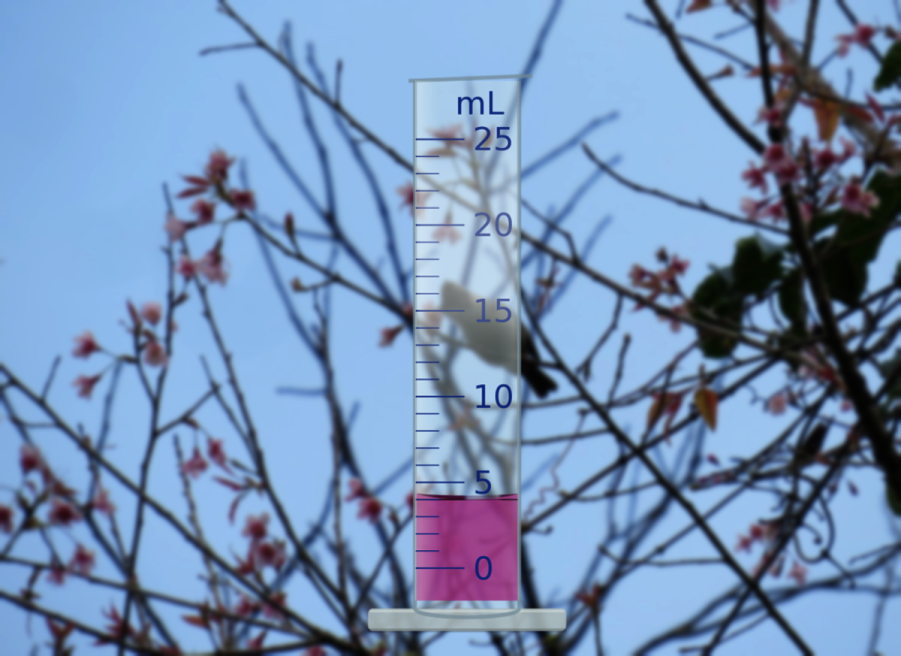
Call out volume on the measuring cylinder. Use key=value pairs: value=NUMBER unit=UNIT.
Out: value=4 unit=mL
